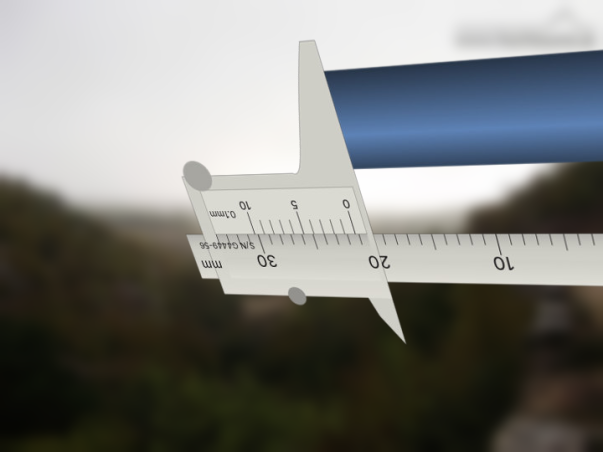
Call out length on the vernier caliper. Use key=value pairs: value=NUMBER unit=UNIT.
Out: value=21.3 unit=mm
